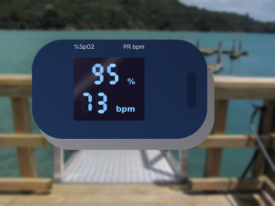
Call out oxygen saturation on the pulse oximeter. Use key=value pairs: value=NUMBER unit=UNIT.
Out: value=95 unit=%
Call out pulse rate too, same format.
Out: value=73 unit=bpm
